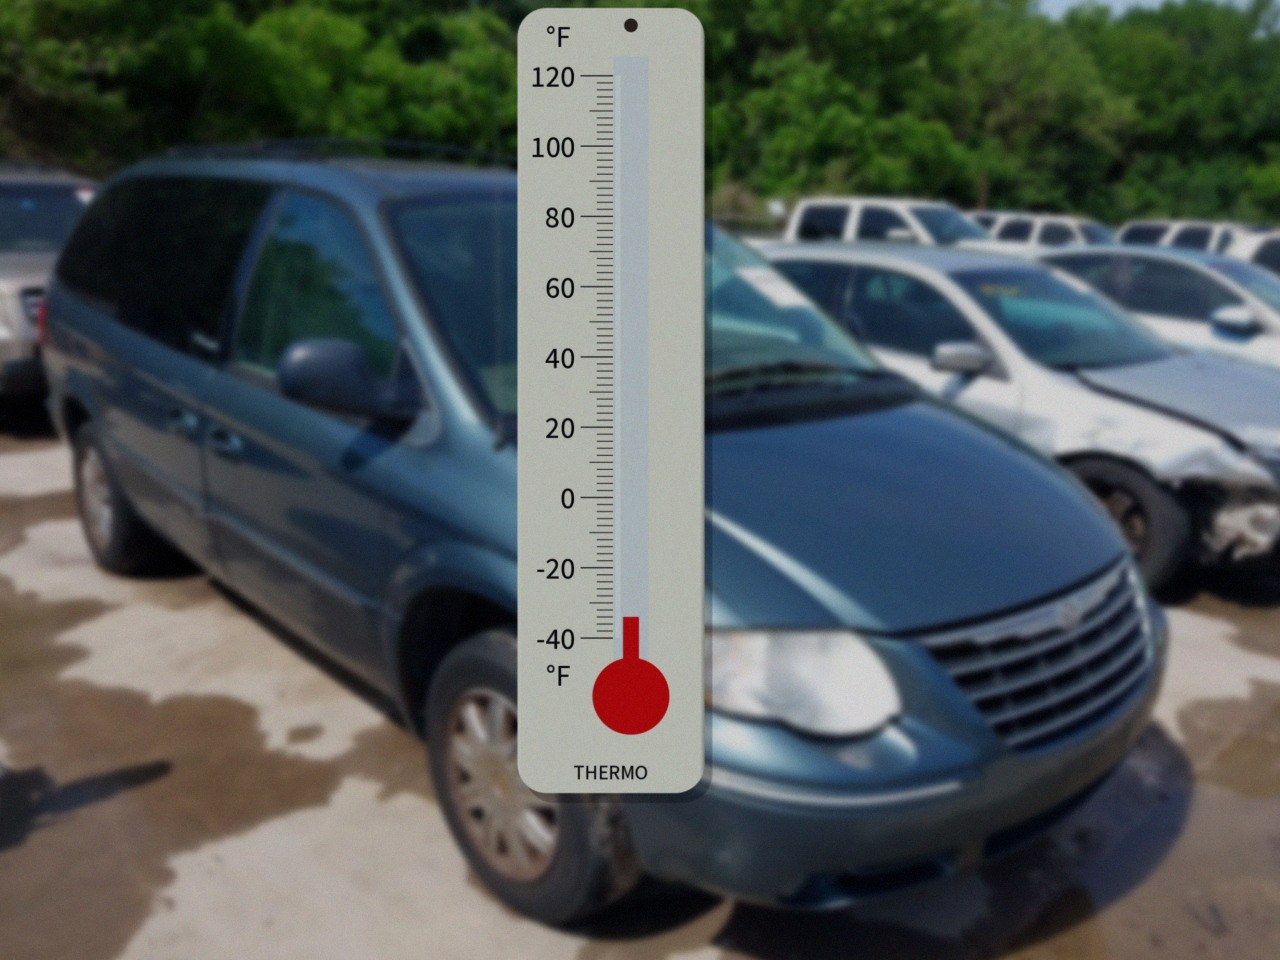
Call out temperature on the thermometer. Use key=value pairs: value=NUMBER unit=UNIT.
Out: value=-34 unit=°F
